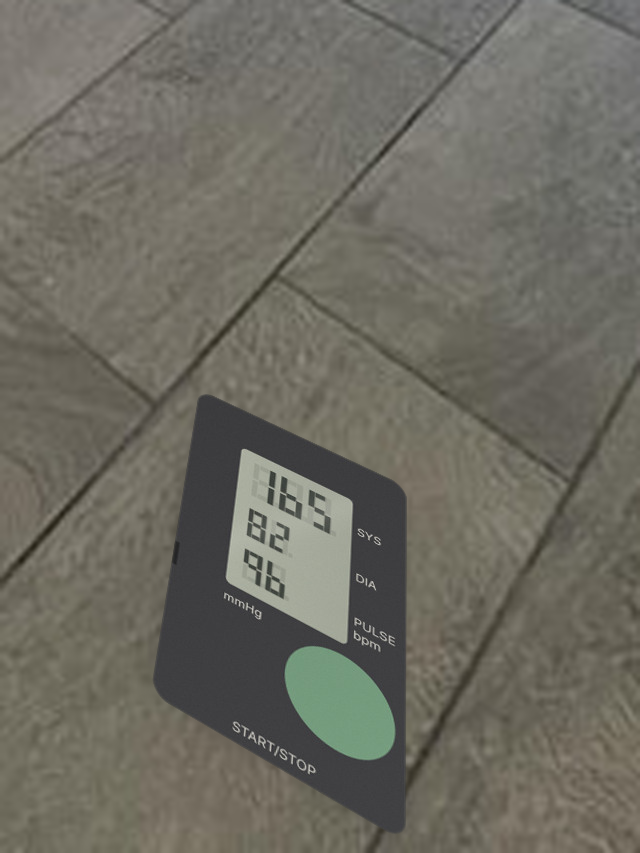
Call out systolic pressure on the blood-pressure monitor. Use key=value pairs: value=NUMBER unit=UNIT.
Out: value=165 unit=mmHg
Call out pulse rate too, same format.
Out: value=96 unit=bpm
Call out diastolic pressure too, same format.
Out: value=82 unit=mmHg
